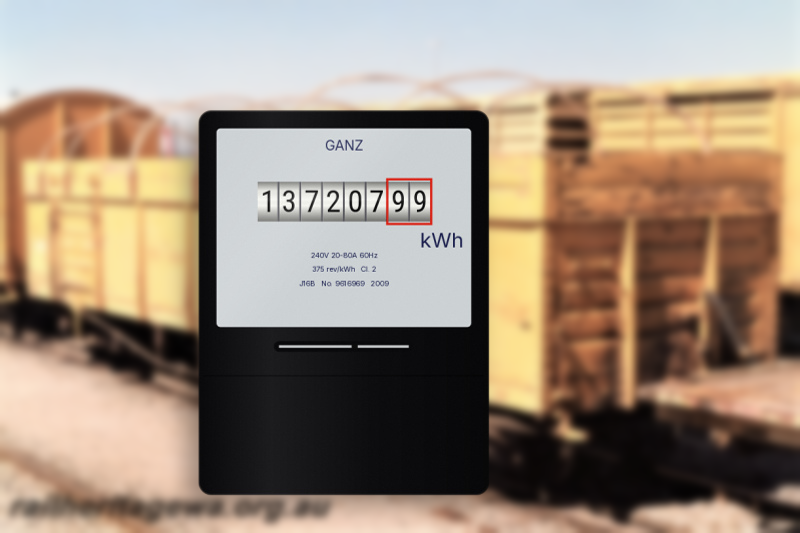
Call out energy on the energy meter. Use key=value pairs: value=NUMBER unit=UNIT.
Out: value=137207.99 unit=kWh
